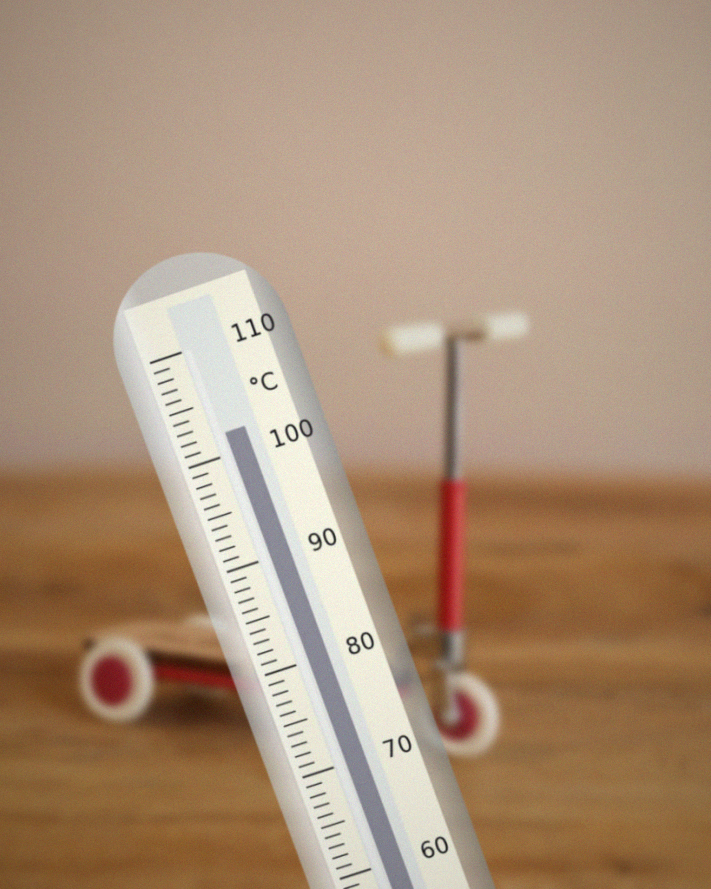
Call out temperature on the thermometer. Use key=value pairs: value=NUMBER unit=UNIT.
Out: value=102 unit=°C
